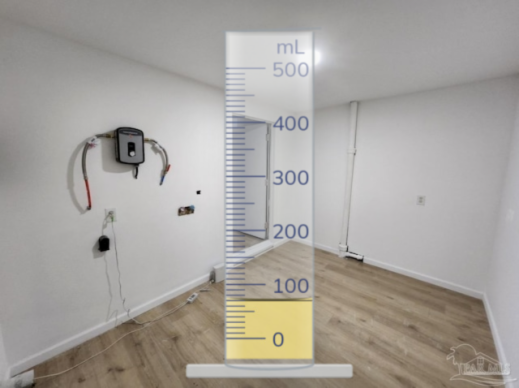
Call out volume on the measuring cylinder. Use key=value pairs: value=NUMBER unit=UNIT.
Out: value=70 unit=mL
